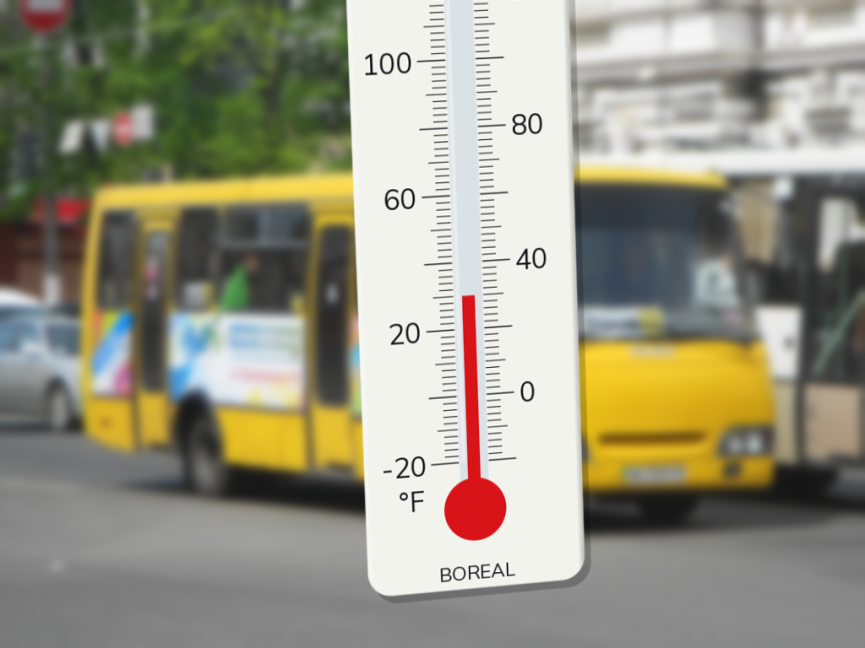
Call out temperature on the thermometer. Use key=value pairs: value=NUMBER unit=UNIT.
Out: value=30 unit=°F
